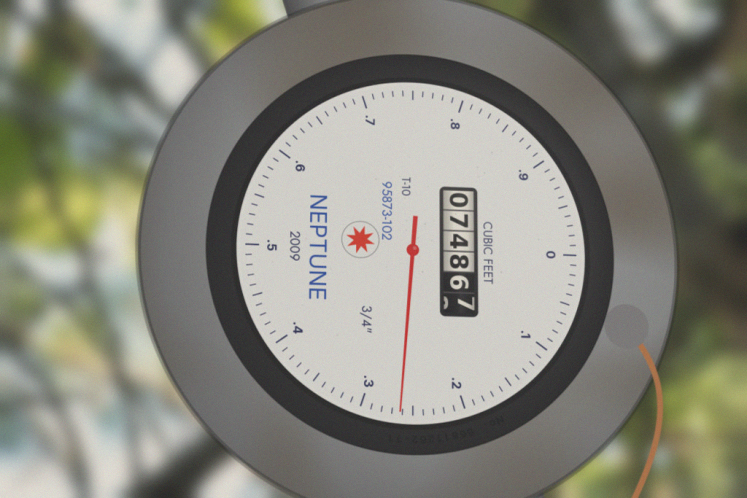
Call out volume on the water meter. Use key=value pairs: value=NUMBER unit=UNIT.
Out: value=74867.26 unit=ft³
